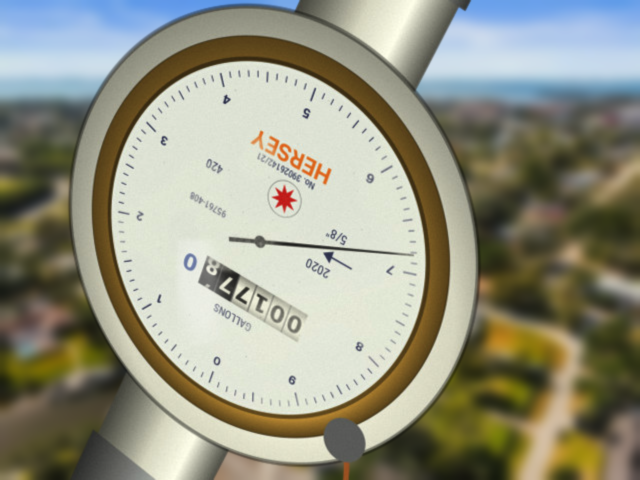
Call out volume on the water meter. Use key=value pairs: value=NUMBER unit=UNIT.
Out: value=17776.8 unit=gal
